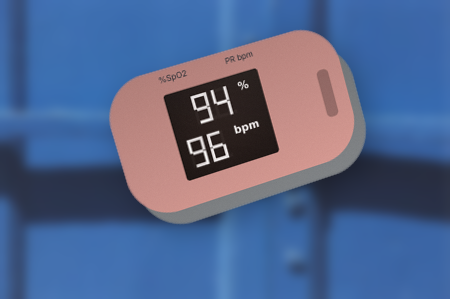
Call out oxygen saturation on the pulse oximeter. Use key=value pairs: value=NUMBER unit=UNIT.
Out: value=94 unit=%
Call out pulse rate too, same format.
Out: value=96 unit=bpm
